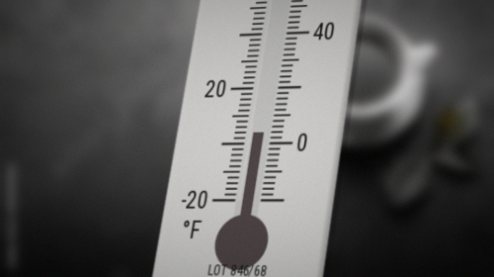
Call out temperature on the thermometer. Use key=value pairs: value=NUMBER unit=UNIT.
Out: value=4 unit=°F
